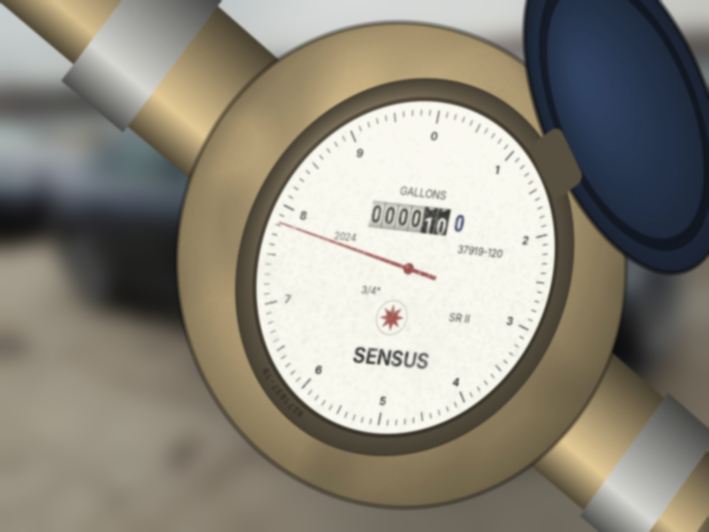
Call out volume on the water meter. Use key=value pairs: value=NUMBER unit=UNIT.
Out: value=97.8 unit=gal
